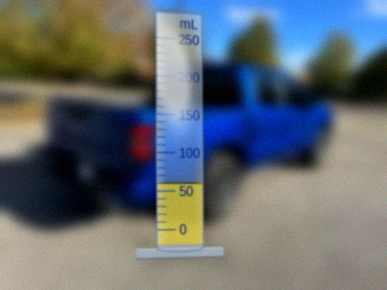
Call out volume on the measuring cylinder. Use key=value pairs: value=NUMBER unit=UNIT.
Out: value=60 unit=mL
